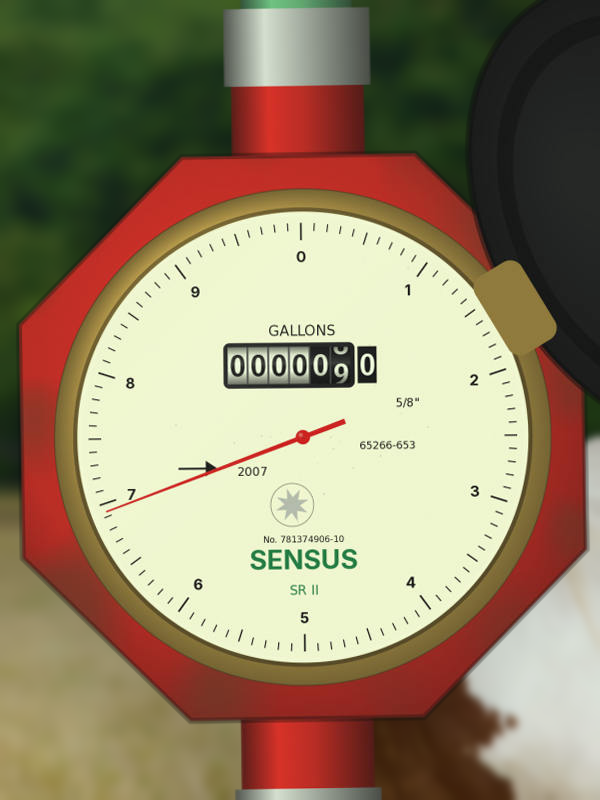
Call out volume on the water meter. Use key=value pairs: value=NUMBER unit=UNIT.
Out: value=86.9 unit=gal
